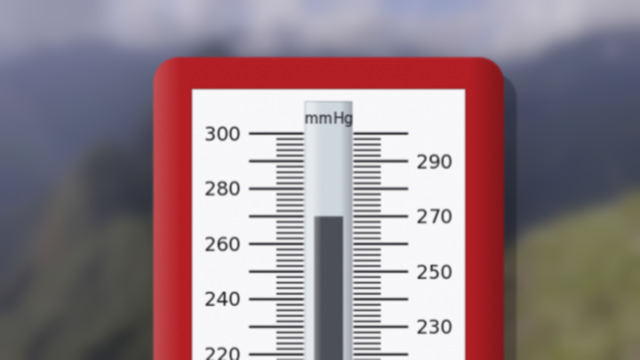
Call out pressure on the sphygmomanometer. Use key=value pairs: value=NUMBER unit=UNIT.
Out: value=270 unit=mmHg
